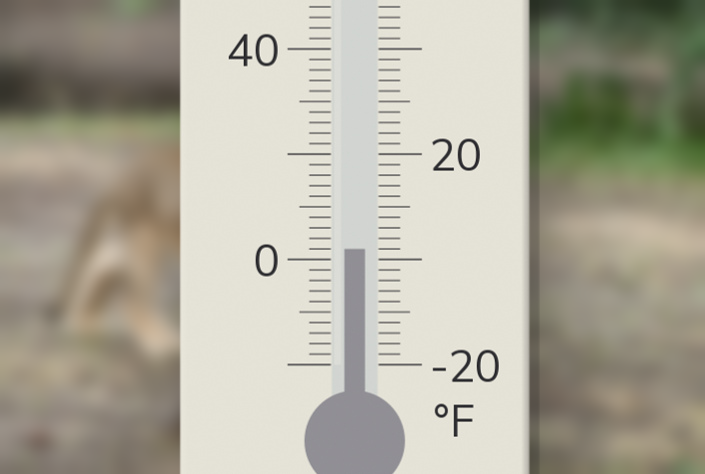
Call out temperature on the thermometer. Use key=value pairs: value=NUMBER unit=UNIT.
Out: value=2 unit=°F
